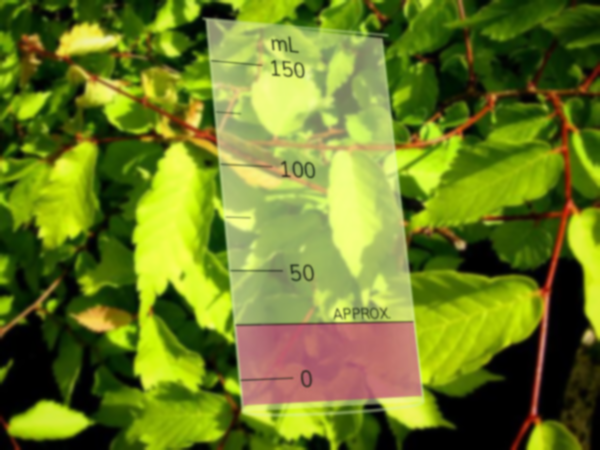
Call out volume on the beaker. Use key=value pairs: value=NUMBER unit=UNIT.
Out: value=25 unit=mL
